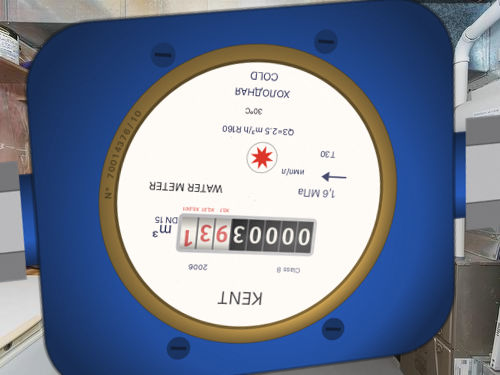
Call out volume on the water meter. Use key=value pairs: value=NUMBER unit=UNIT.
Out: value=3.931 unit=m³
